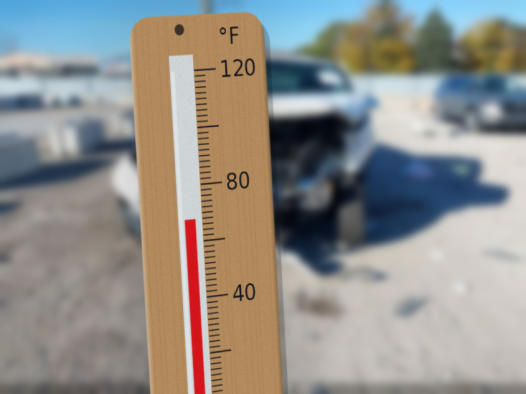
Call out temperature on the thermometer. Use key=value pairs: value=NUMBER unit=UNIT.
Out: value=68 unit=°F
